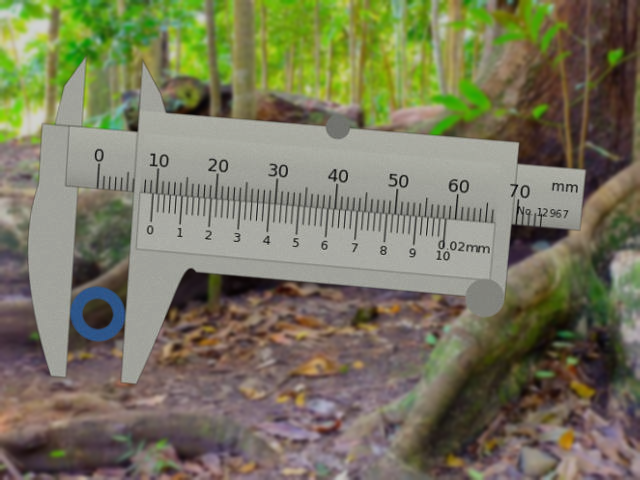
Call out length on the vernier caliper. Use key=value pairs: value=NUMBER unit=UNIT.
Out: value=9.4 unit=mm
